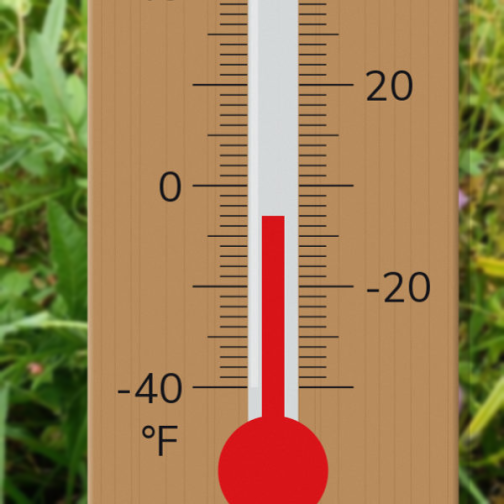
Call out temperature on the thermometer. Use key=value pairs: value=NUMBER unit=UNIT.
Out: value=-6 unit=°F
